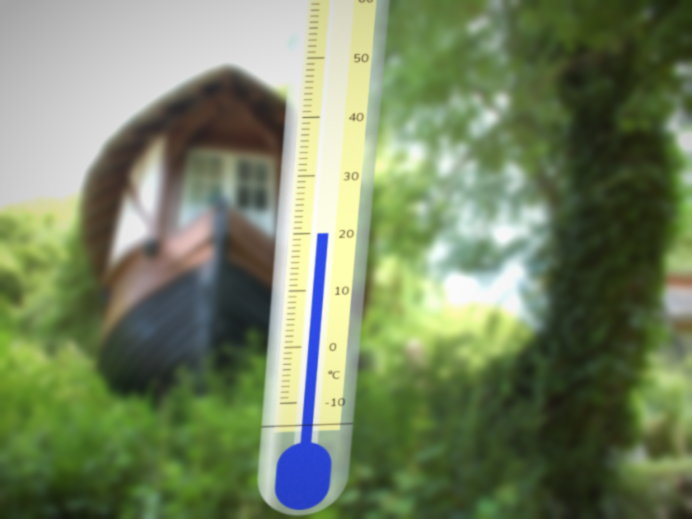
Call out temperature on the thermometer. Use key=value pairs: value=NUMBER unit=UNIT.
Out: value=20 unit=°C
